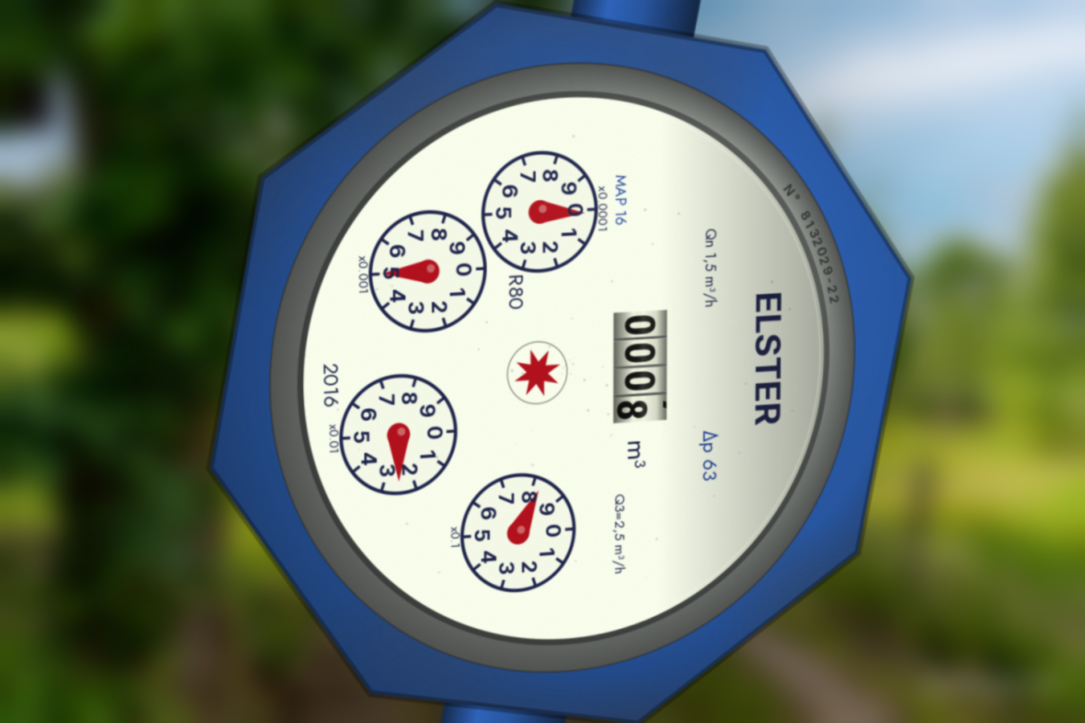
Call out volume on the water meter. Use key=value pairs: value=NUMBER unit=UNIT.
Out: value=7.8250 unit=m³
